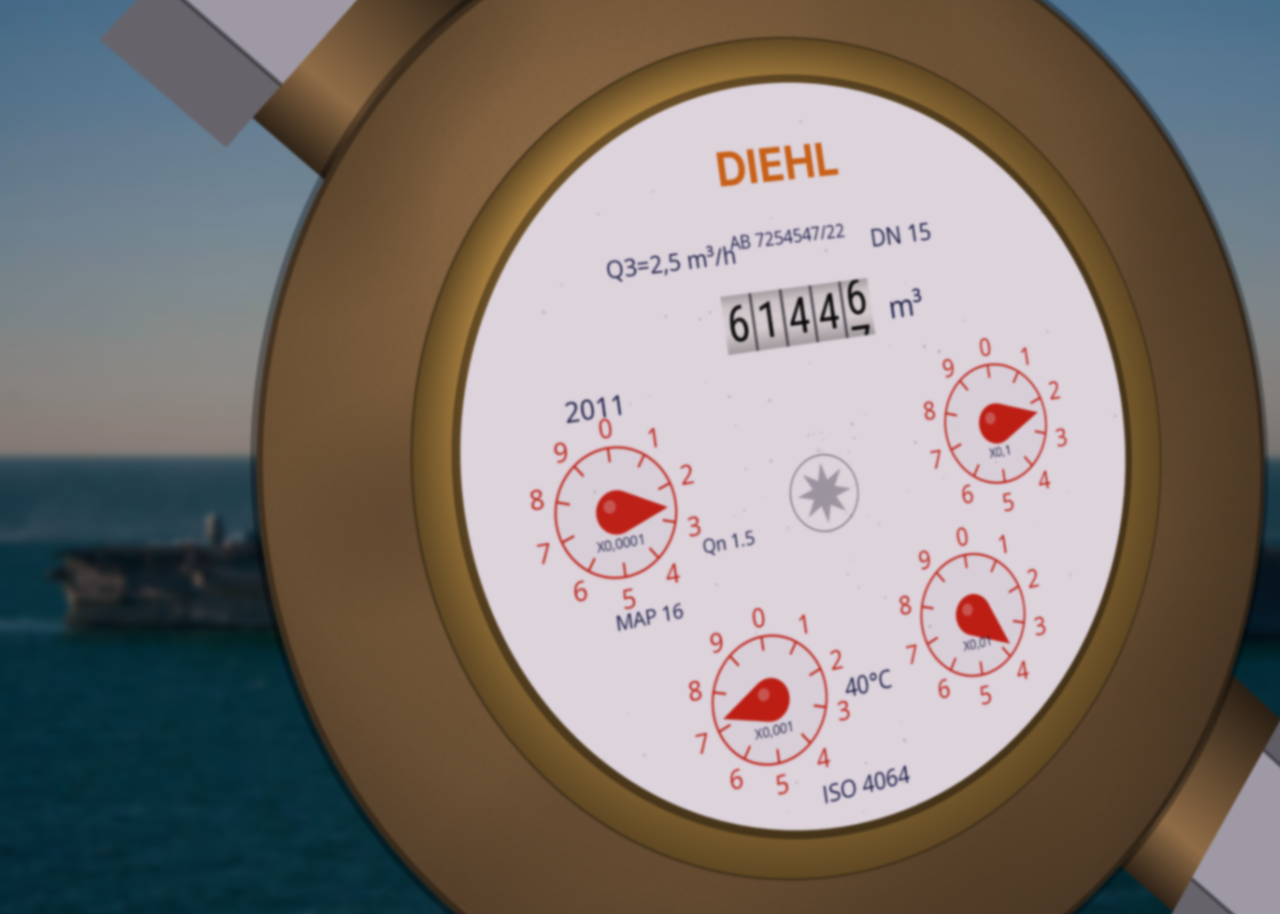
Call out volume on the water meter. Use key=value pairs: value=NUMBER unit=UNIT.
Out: value=61446.2372 unit=m³
